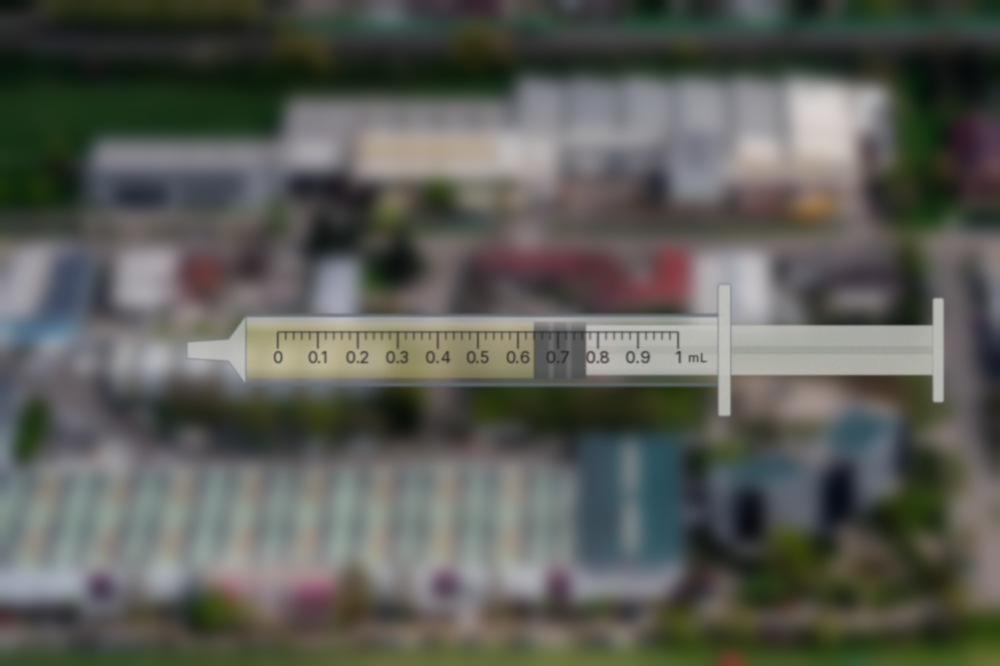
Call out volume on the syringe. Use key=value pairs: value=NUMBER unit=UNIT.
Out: value=0.64 unit=mL
